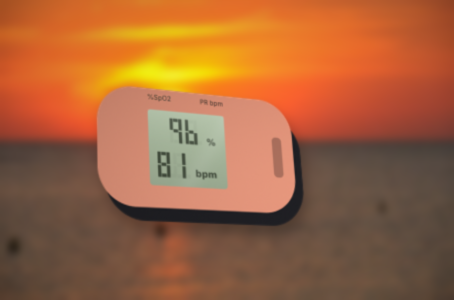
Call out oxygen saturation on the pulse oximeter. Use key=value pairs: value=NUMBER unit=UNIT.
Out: value=96 unit=%
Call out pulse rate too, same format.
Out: value=81 unit=bpm
